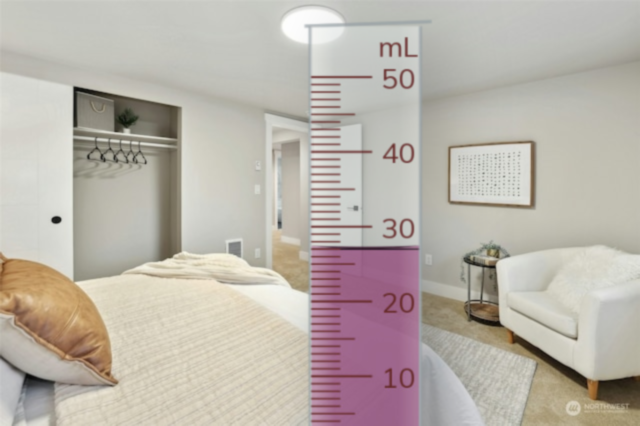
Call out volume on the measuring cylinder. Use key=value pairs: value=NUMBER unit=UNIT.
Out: value=27 unit=mL
